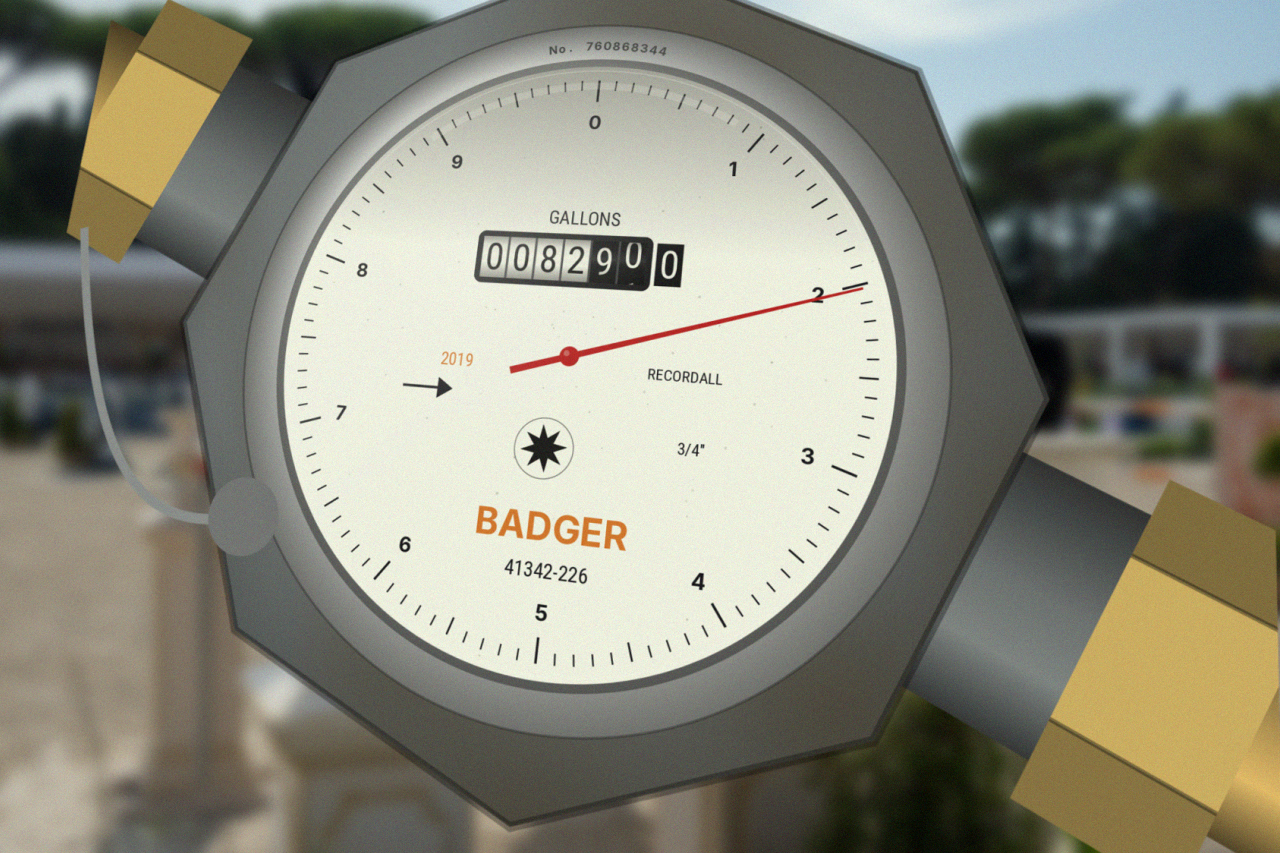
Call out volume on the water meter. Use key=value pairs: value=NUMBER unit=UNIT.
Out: value=82902.0 unit=gal
